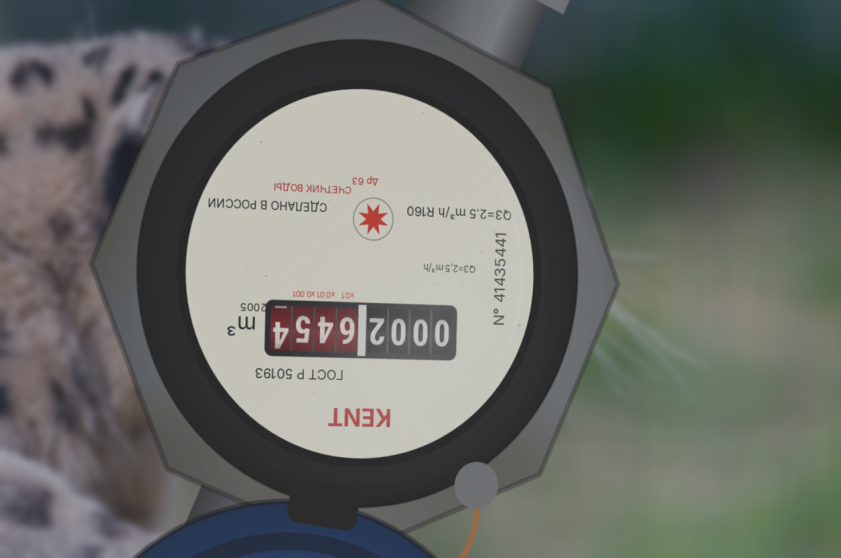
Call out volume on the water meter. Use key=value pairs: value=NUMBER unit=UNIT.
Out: value=2.6454 unit=m³
